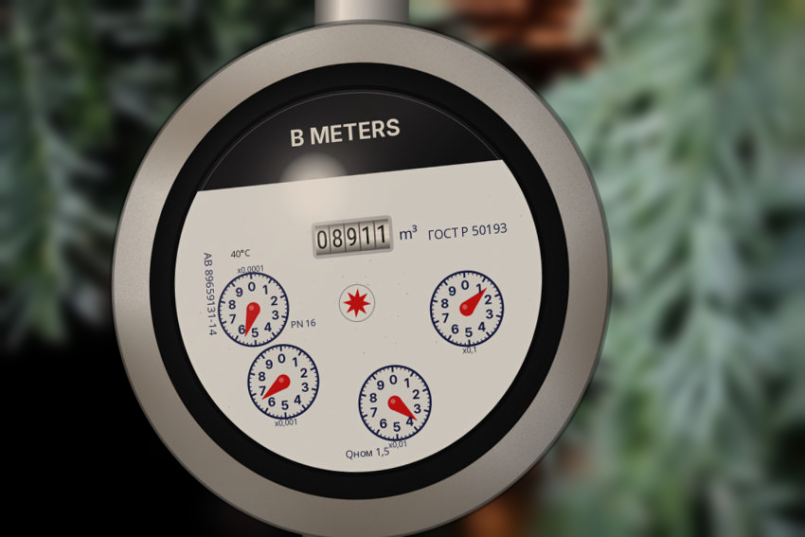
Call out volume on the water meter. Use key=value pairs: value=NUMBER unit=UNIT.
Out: value=8911.1365 unit=m³
